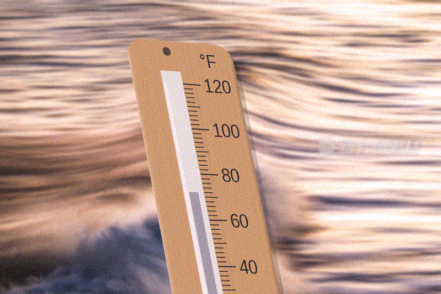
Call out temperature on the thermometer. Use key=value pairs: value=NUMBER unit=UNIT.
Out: value=72 unit=°F
